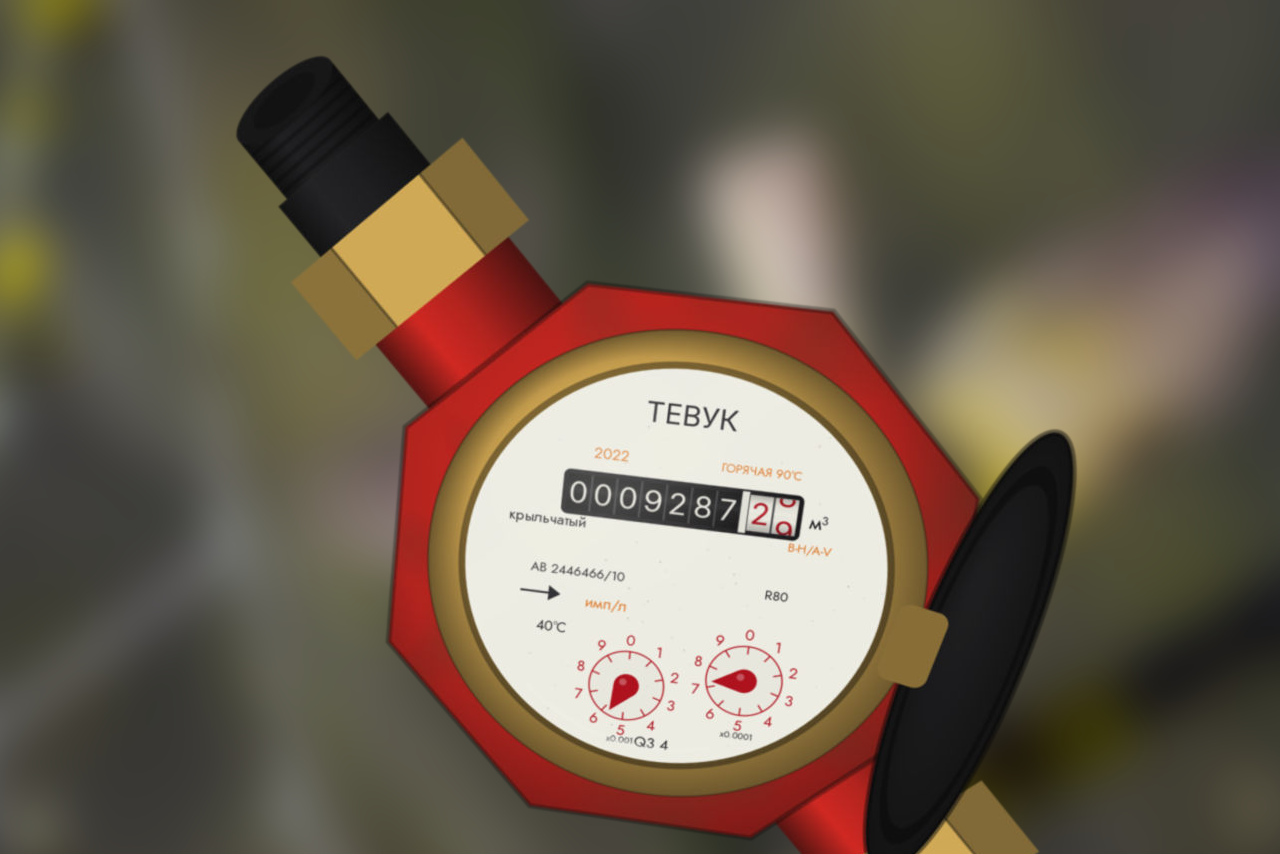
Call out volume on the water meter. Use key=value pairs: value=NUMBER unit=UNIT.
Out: value=9287.2857 unit=m³
